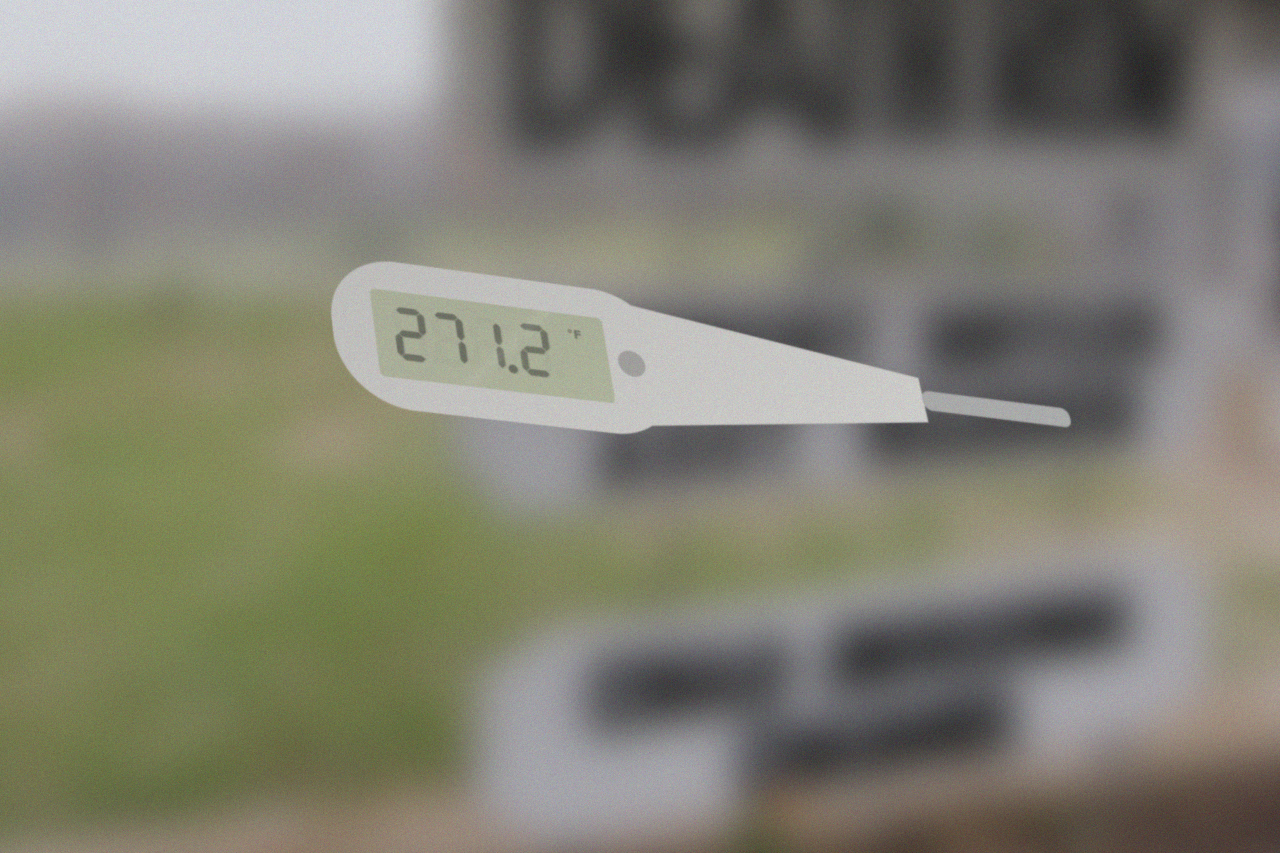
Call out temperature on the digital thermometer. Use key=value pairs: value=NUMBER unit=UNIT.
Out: value=271.2 unit=°F
